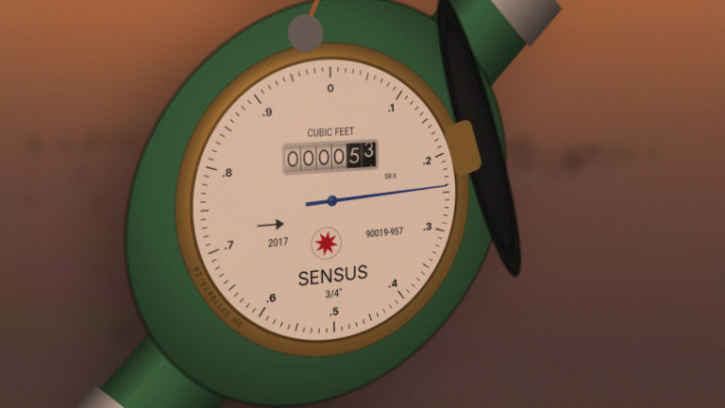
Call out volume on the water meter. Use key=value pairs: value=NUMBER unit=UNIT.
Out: value=53.24 unit=ft³
